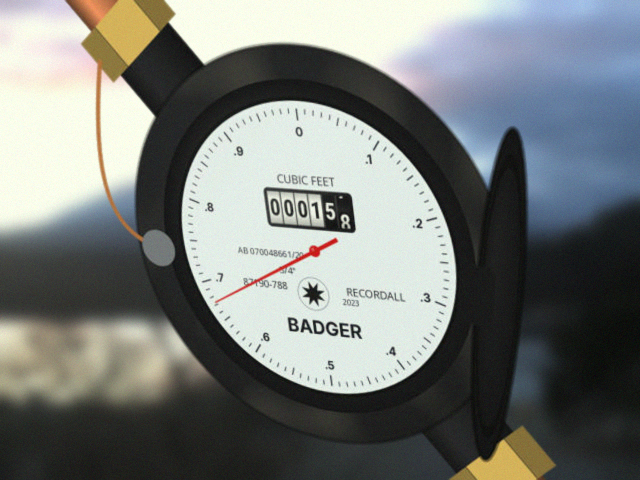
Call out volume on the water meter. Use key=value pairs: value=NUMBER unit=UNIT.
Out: value=157.67 unit=ft³
